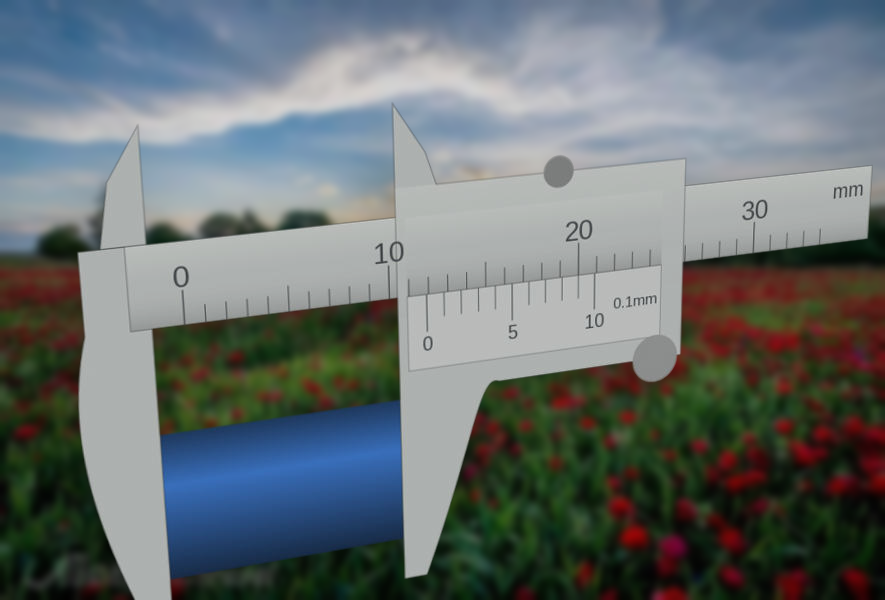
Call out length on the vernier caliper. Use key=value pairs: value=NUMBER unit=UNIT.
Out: value=11.9 unit=mm
